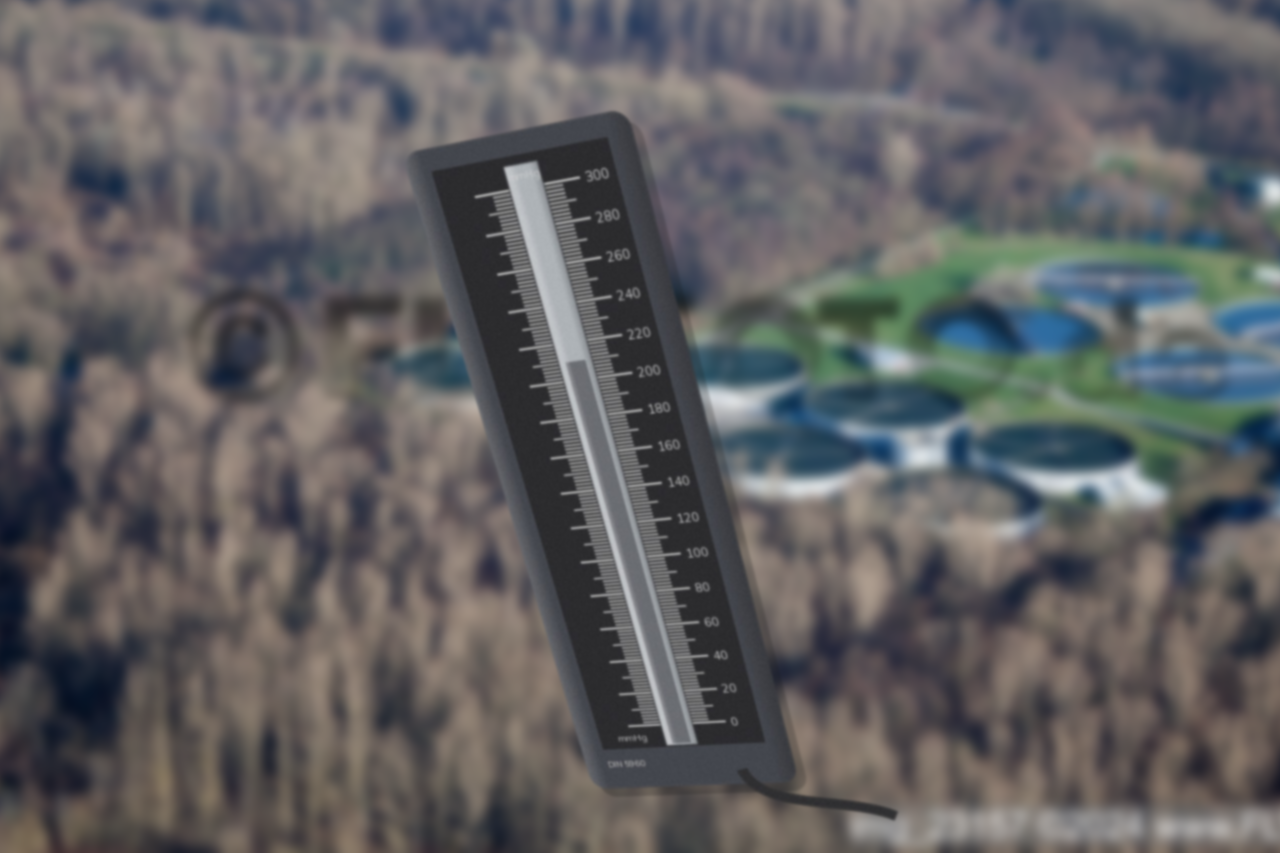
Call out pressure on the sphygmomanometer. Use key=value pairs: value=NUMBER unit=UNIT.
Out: value=210 unit=mmHg
